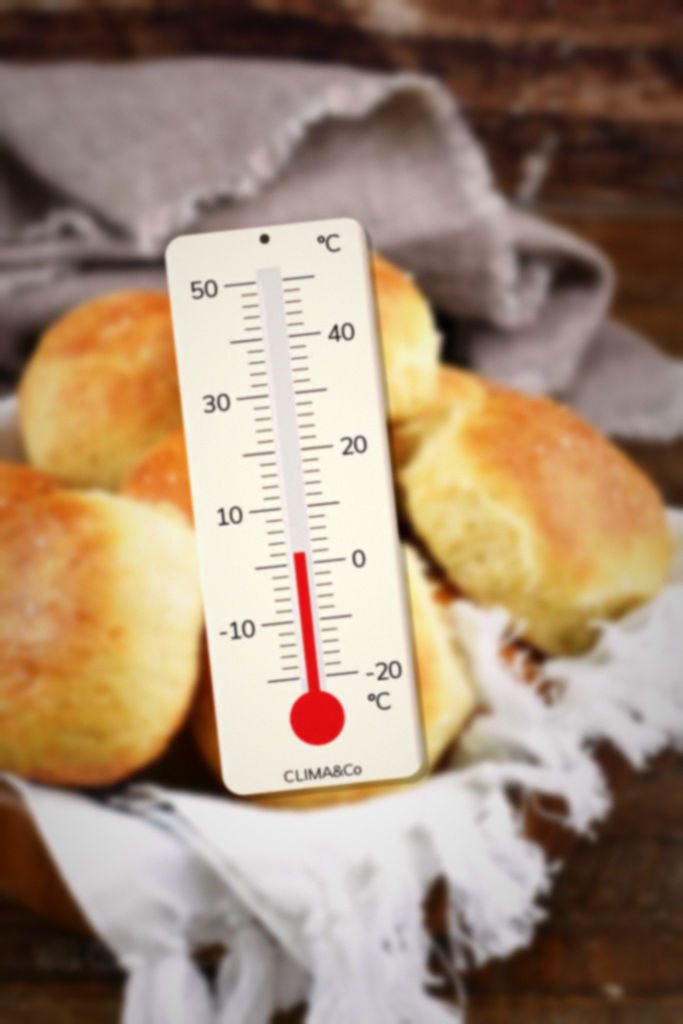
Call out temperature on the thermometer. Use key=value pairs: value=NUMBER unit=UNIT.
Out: value=2 unit=°C
